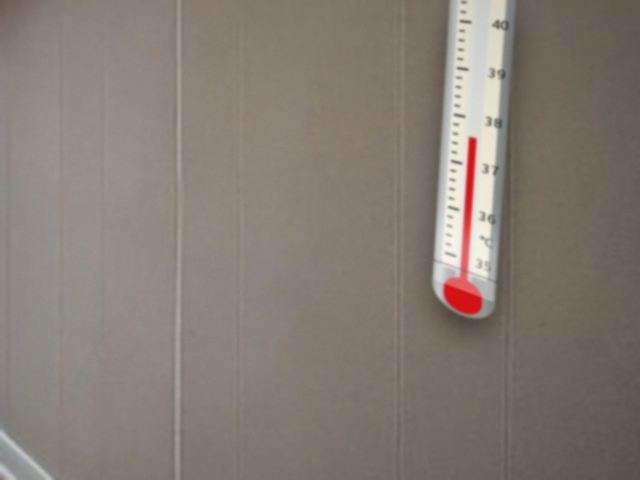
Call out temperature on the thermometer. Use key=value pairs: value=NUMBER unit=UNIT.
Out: value=37.6 unit=°C
